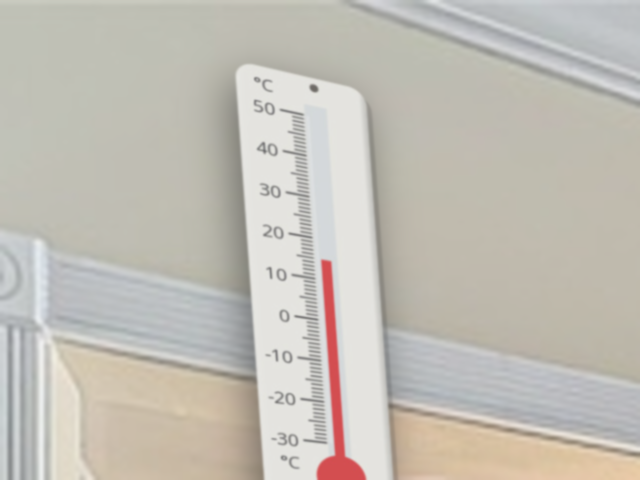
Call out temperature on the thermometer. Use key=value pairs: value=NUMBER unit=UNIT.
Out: value=15 unit=°C
